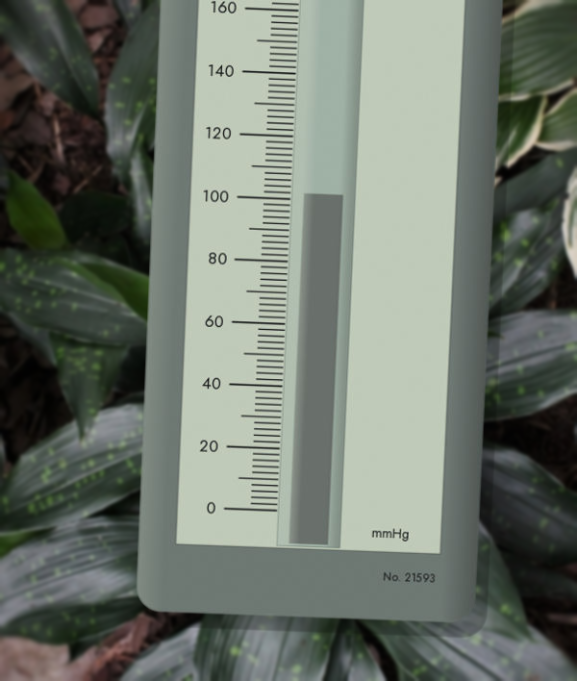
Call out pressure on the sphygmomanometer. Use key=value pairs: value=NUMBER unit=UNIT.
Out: value=102 unit=mmHg
